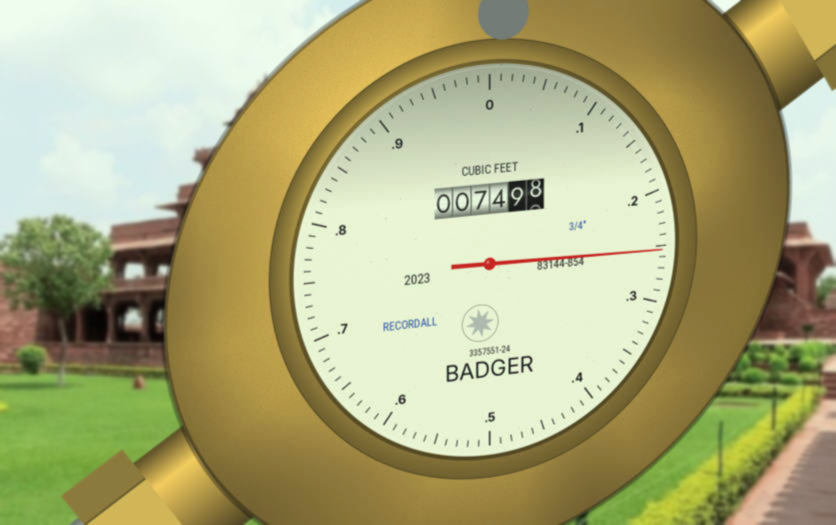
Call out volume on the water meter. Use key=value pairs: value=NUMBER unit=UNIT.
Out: value=7498.25 unit=ft³
